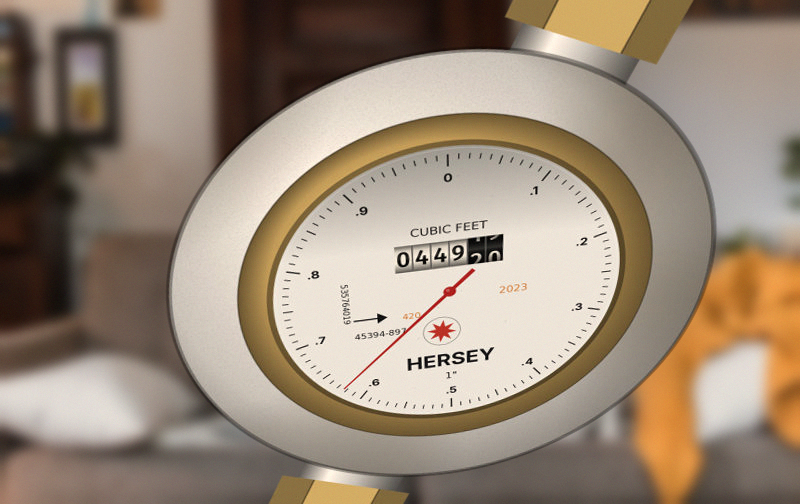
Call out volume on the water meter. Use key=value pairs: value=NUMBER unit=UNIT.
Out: value=44919.62 unit=ft³
